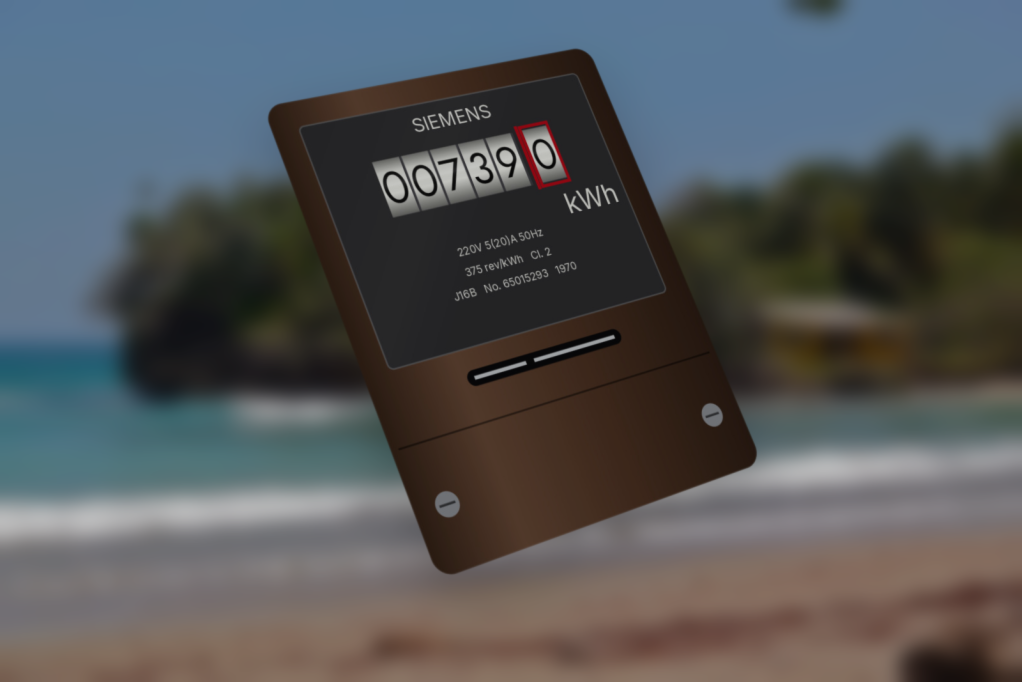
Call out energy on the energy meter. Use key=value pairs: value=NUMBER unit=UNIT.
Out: value=739.0 unit=kWh
